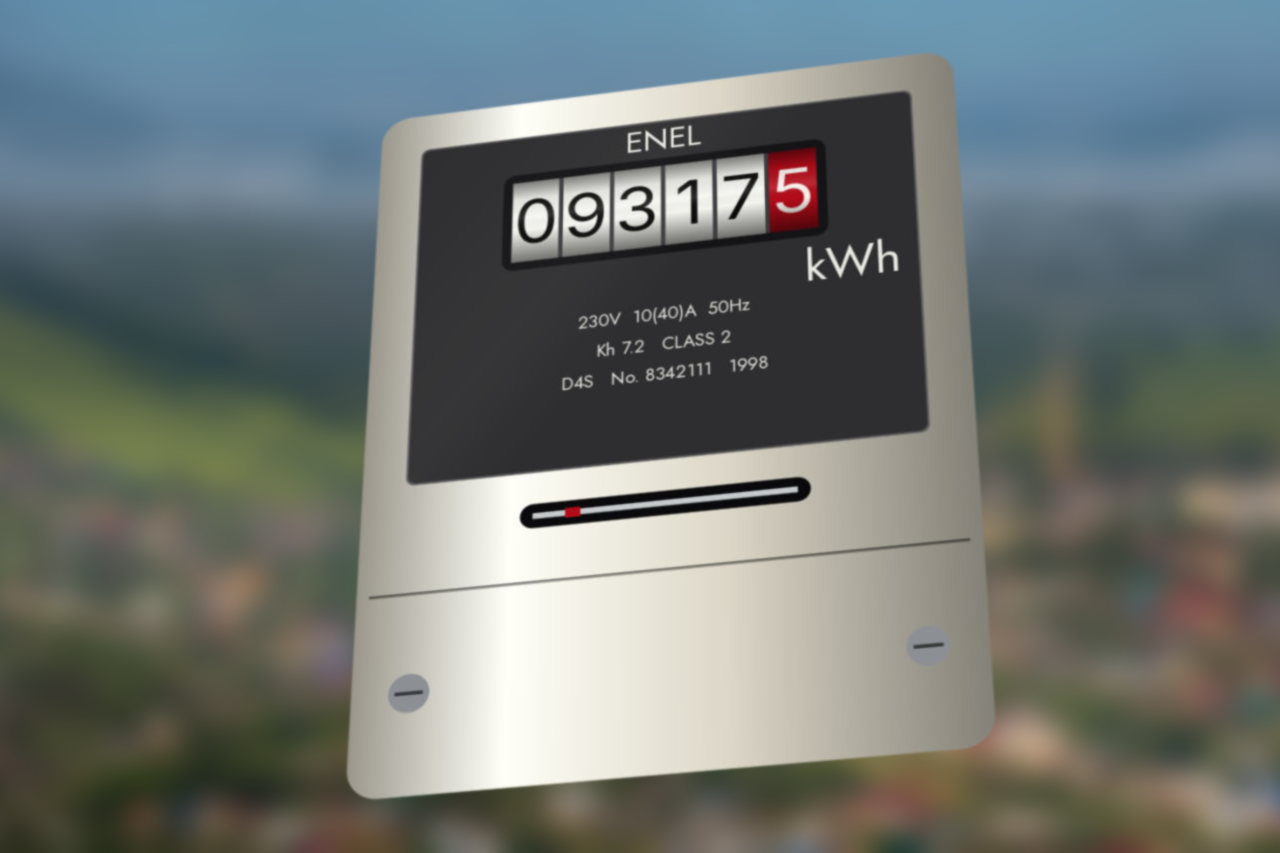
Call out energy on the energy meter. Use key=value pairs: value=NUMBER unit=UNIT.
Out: value=9317.5 unit=kWh
